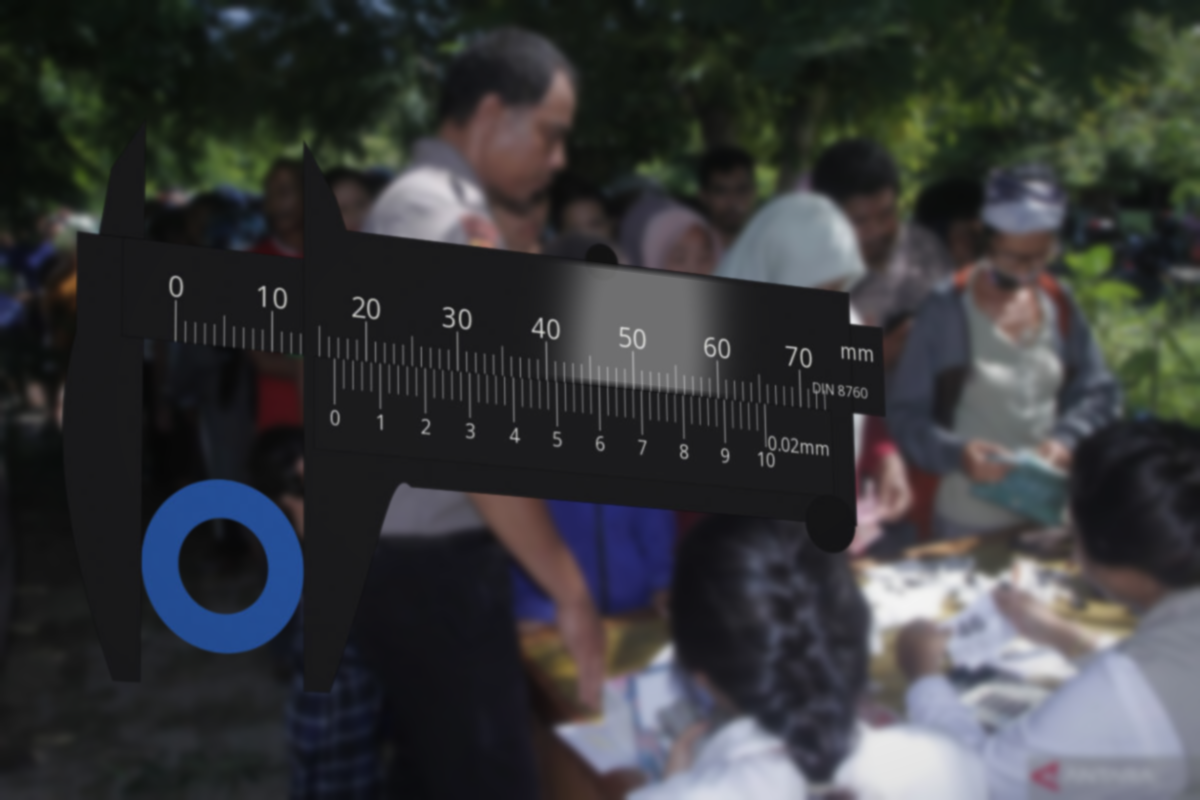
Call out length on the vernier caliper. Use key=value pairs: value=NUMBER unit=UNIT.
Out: value=16.6 unit=mm
